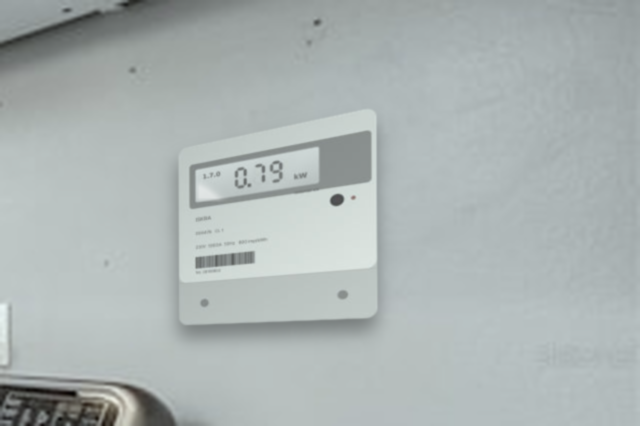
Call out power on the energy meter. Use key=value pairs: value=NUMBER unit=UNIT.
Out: value=0.79 unit=kW
